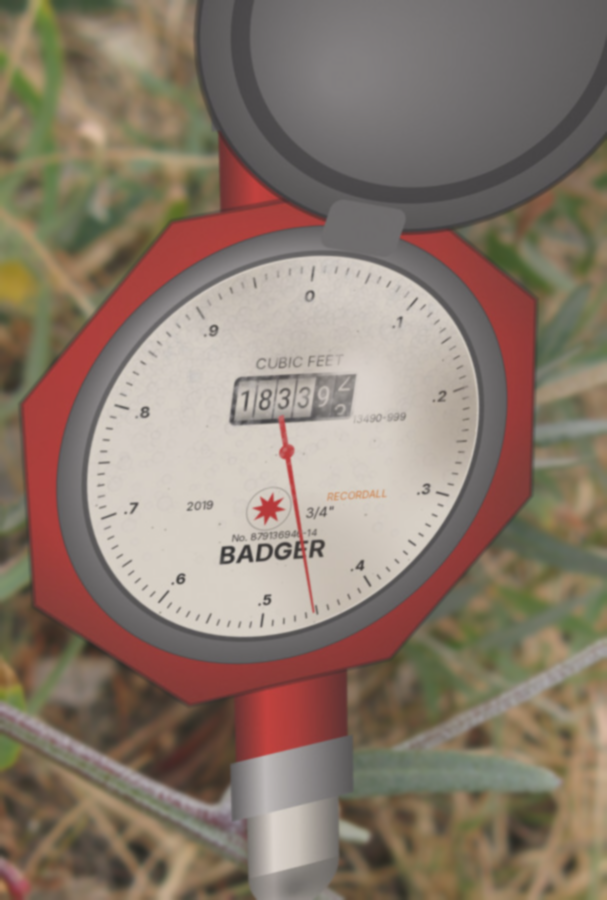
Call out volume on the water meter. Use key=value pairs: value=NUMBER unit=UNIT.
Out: value=183392.45 unit=ft³
